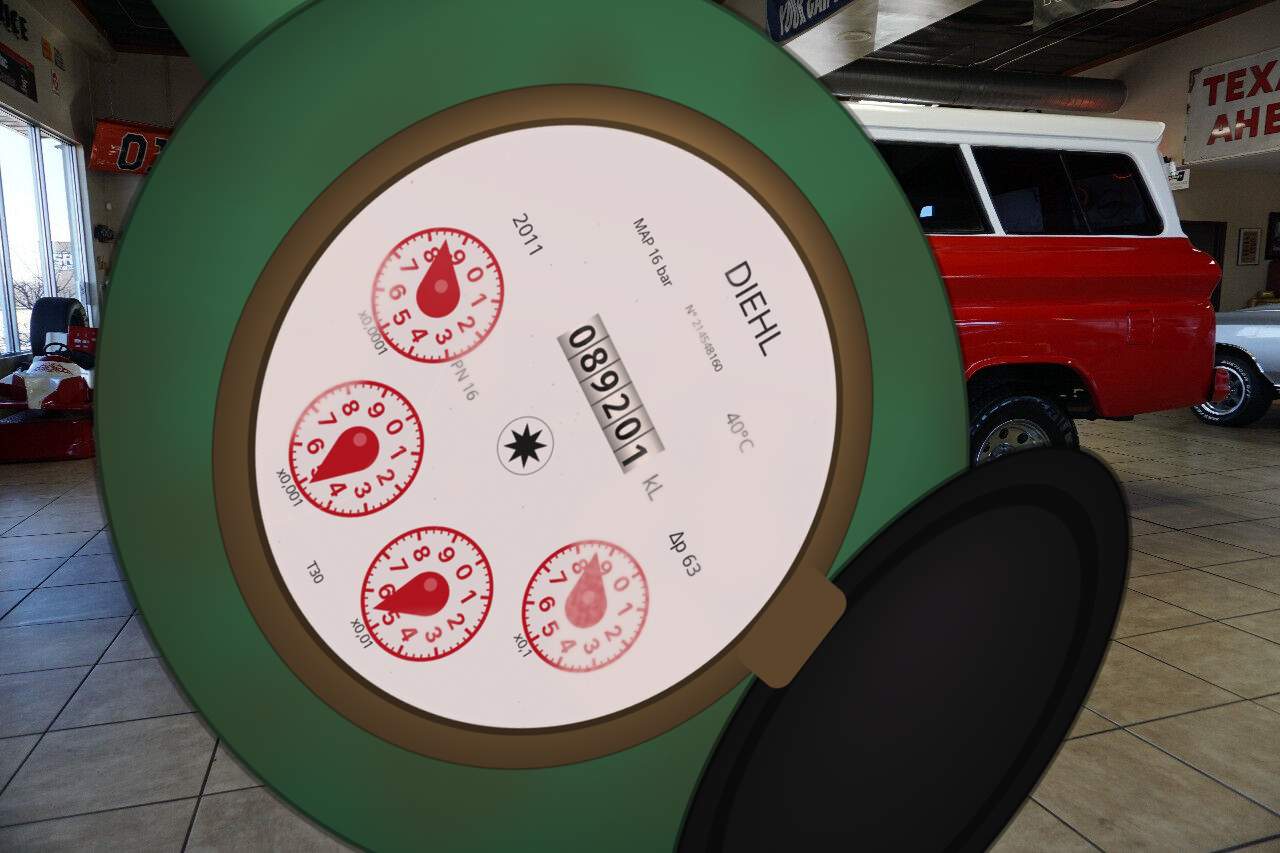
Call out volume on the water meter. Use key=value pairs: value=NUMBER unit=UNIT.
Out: value=89200.8548 unit=kL
